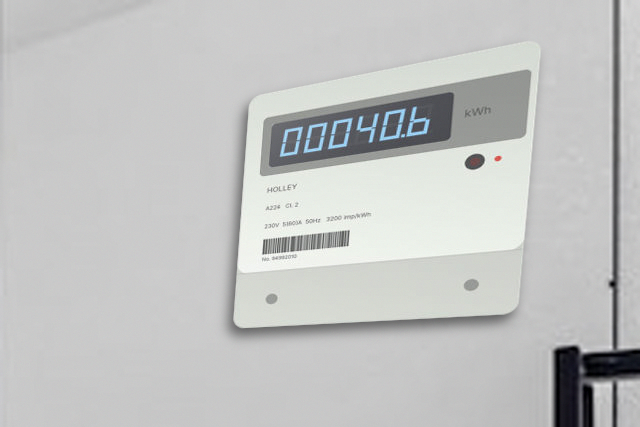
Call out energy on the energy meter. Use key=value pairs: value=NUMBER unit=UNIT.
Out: value=40.6 unit=kWh
